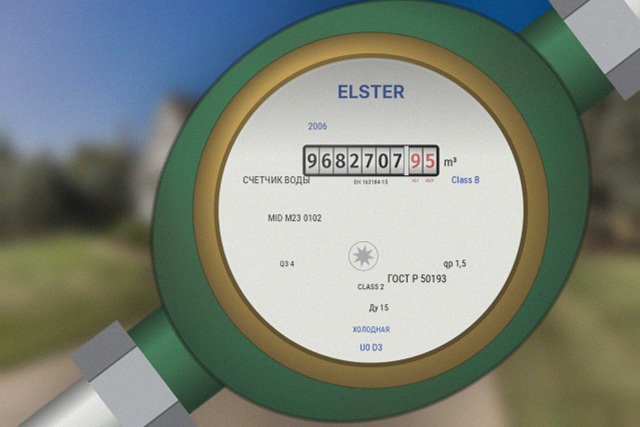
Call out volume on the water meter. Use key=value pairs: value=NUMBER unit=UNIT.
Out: value=9682707.95 unit=m³
